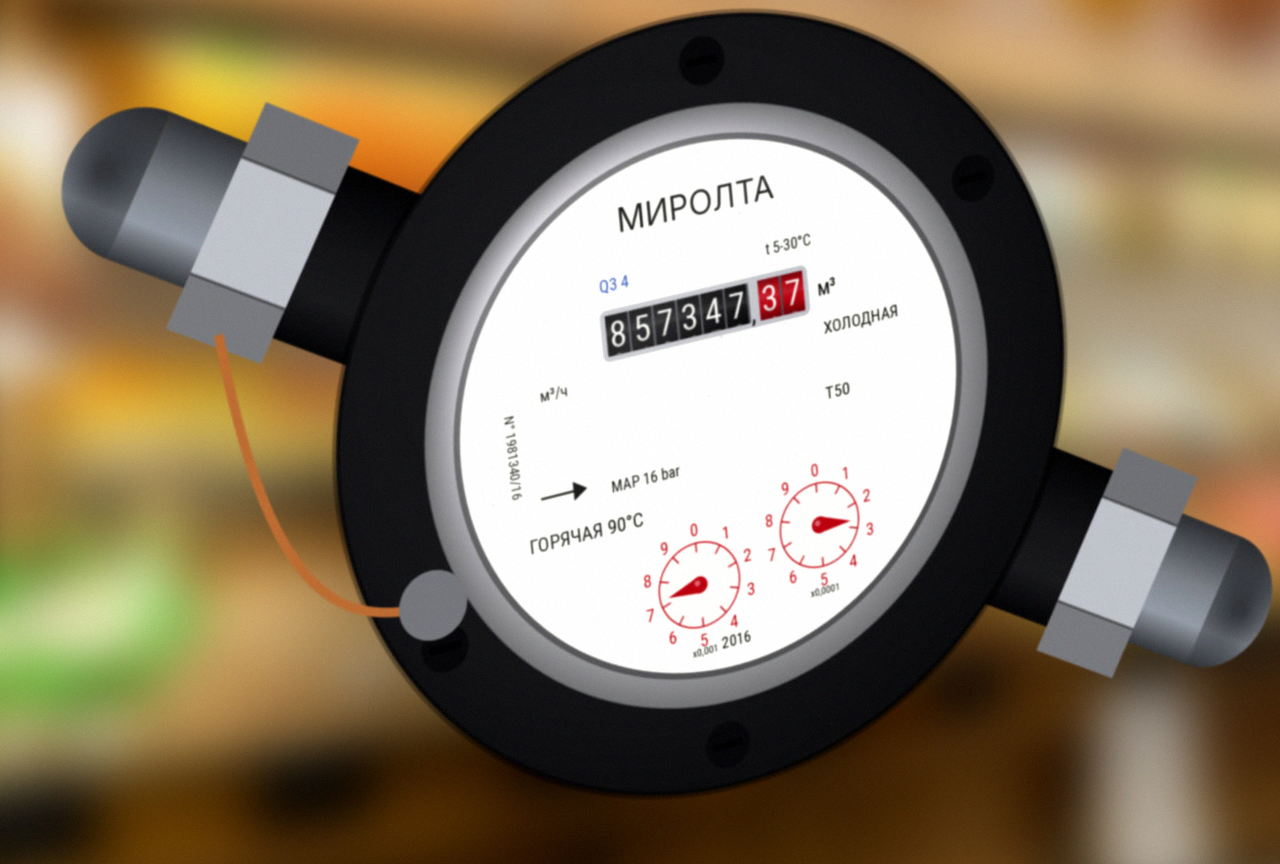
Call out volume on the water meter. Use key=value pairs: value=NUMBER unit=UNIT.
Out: value=857347.3772 unit=m³
